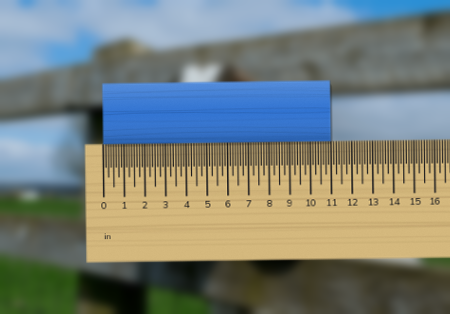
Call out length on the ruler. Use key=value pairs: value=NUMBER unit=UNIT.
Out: value=11 unit=in
